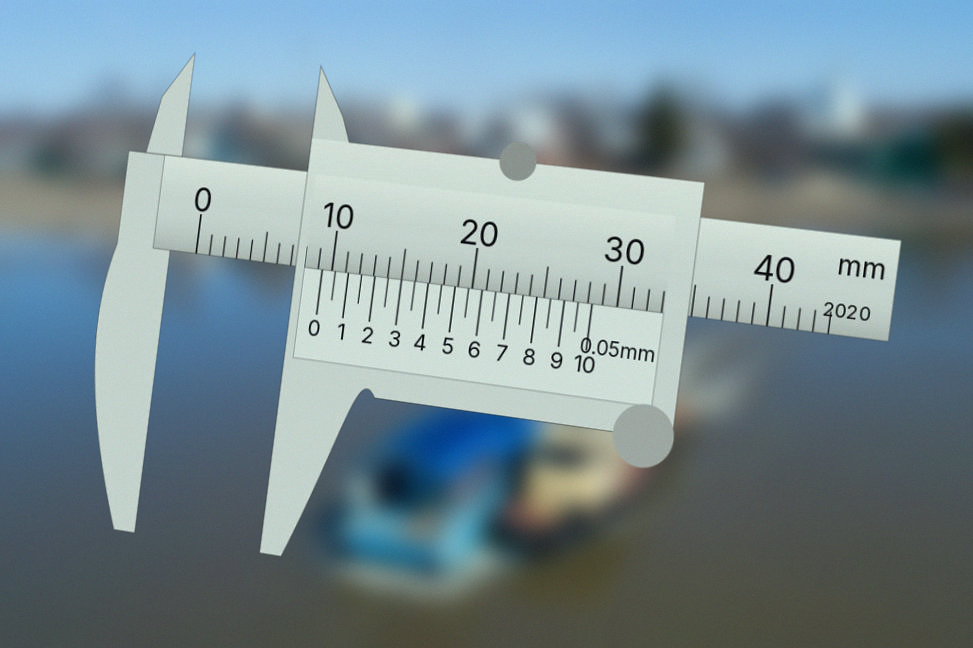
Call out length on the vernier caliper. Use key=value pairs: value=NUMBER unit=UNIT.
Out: value=9.3 unit=mm
